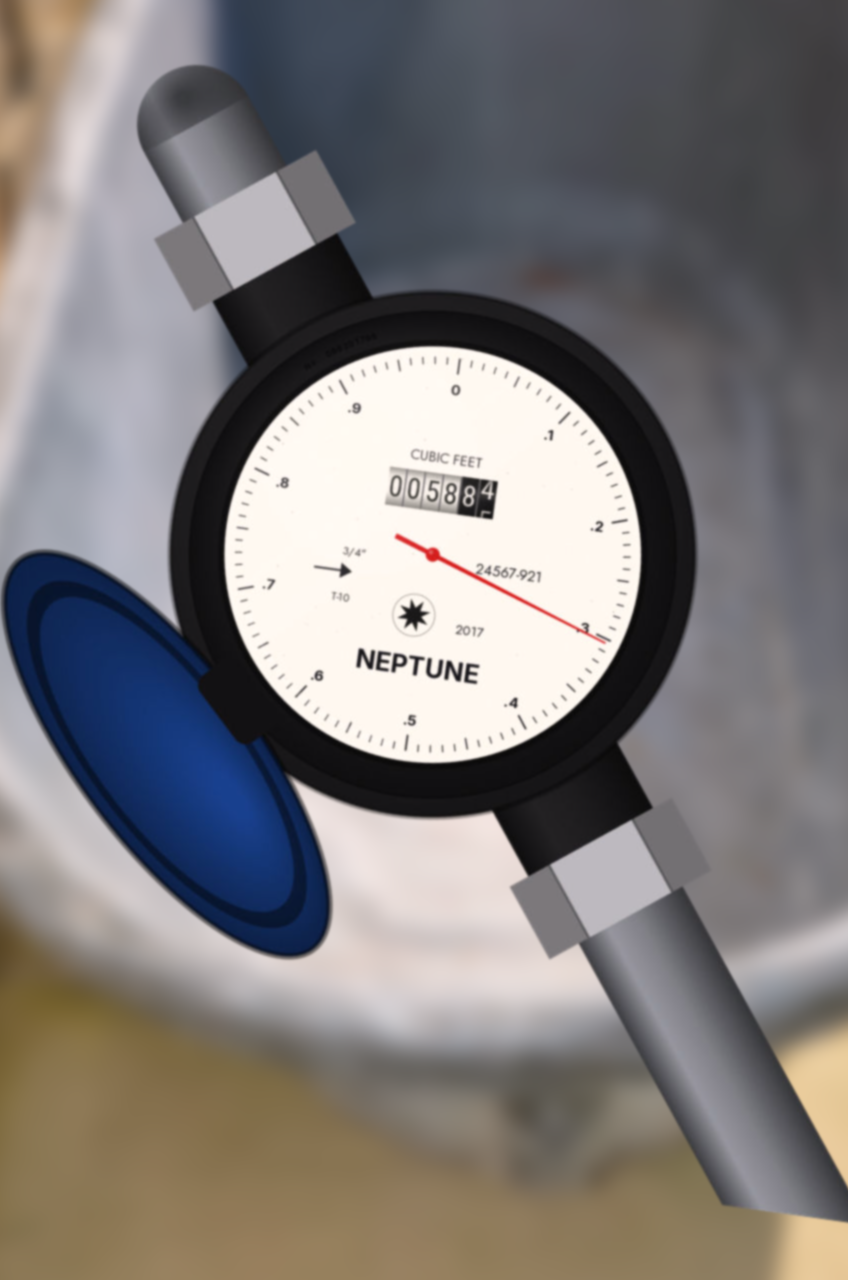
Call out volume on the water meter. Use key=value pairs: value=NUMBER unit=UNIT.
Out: value=5884.30 unit=ft³
